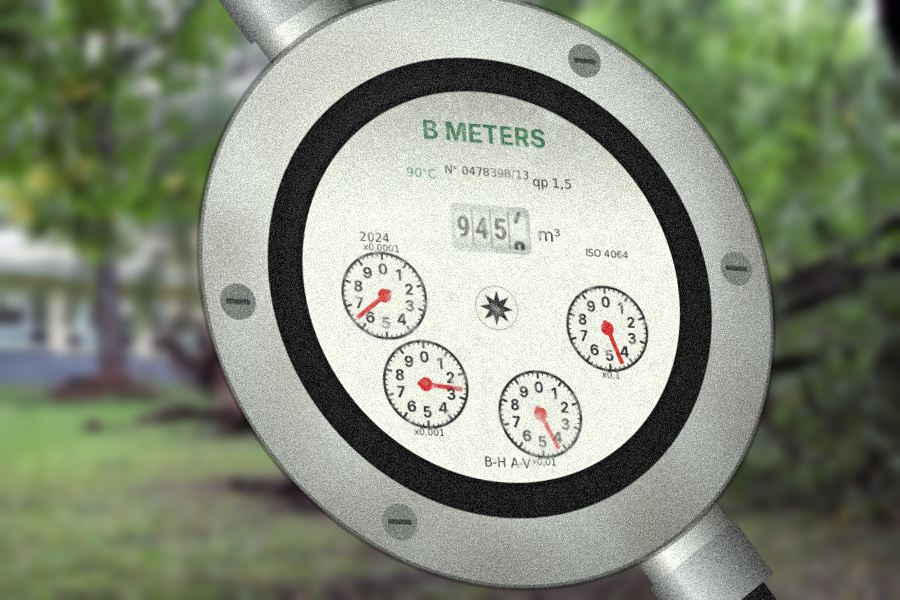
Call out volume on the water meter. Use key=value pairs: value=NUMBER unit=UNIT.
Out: value=9457.4426 unit=m³
